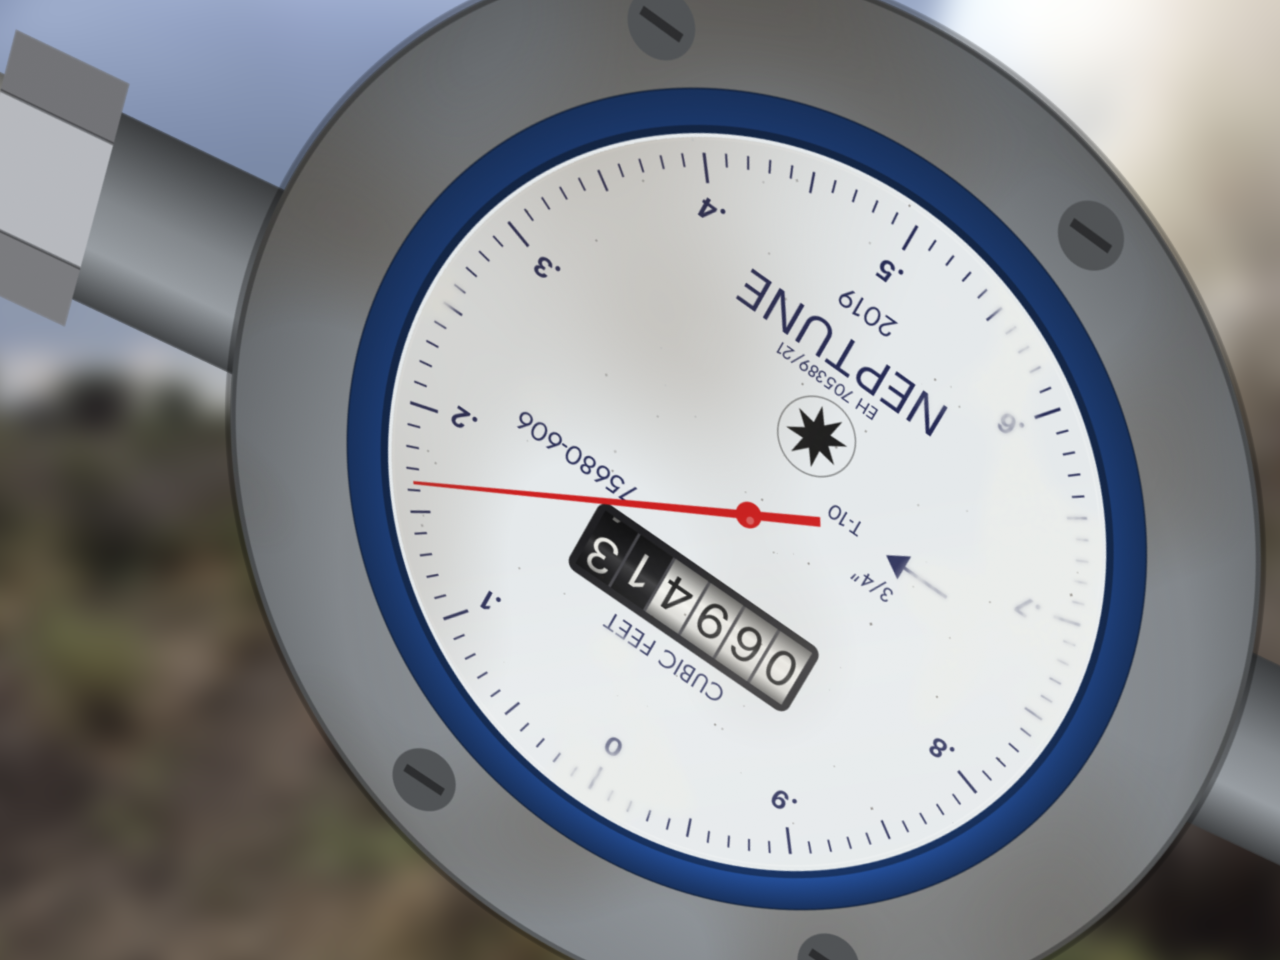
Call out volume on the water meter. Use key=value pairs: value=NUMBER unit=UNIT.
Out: value=69413.16 unit=ft³
